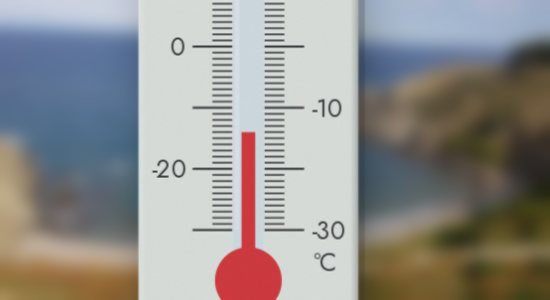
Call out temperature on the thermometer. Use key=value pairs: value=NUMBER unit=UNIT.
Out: value=-14 unit=°C
